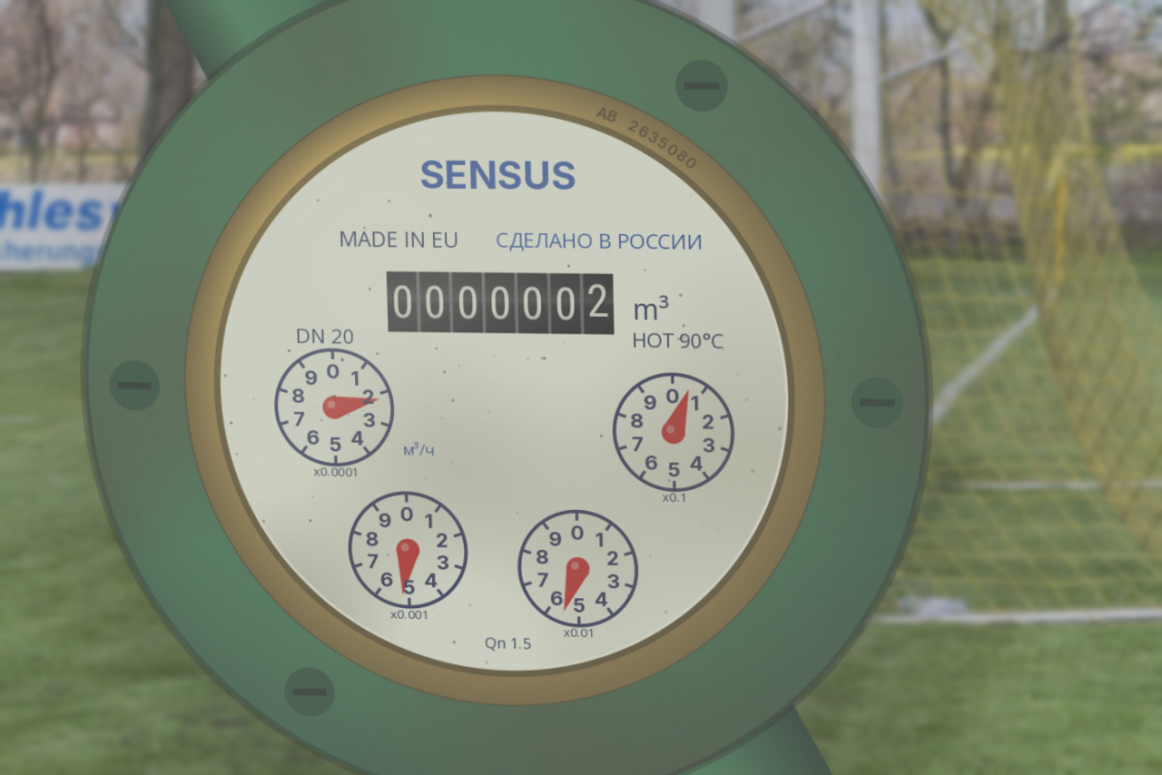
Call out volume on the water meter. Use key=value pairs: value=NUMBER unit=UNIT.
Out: value=2.0552 unit=m³
